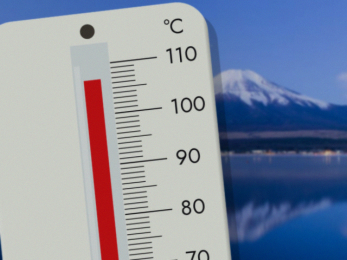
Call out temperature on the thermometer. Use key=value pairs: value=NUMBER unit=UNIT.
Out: value=107 unit=°C
